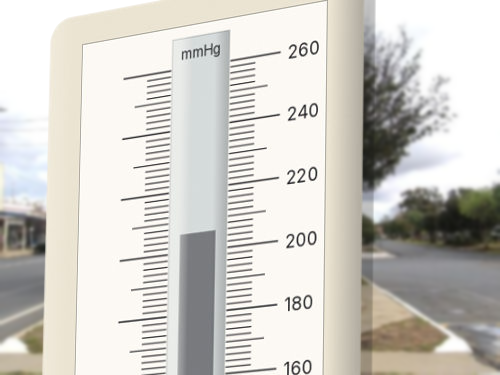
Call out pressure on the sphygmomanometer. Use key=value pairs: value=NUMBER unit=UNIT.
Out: value=206 unit=mmHg
